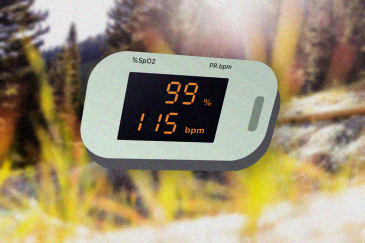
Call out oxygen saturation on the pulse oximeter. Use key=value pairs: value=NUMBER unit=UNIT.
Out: value=99 unit=%
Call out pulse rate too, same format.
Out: value=115 unit=bpm
